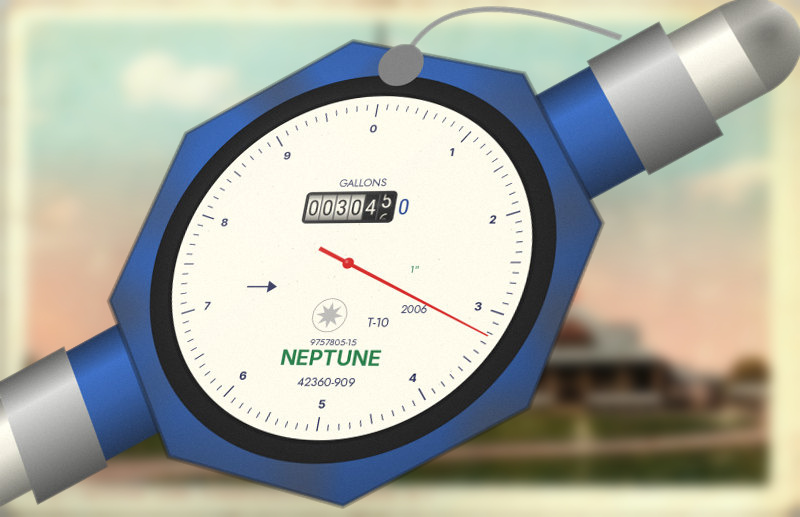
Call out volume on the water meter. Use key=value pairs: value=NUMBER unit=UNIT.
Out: value=30453.2 unit=gal
